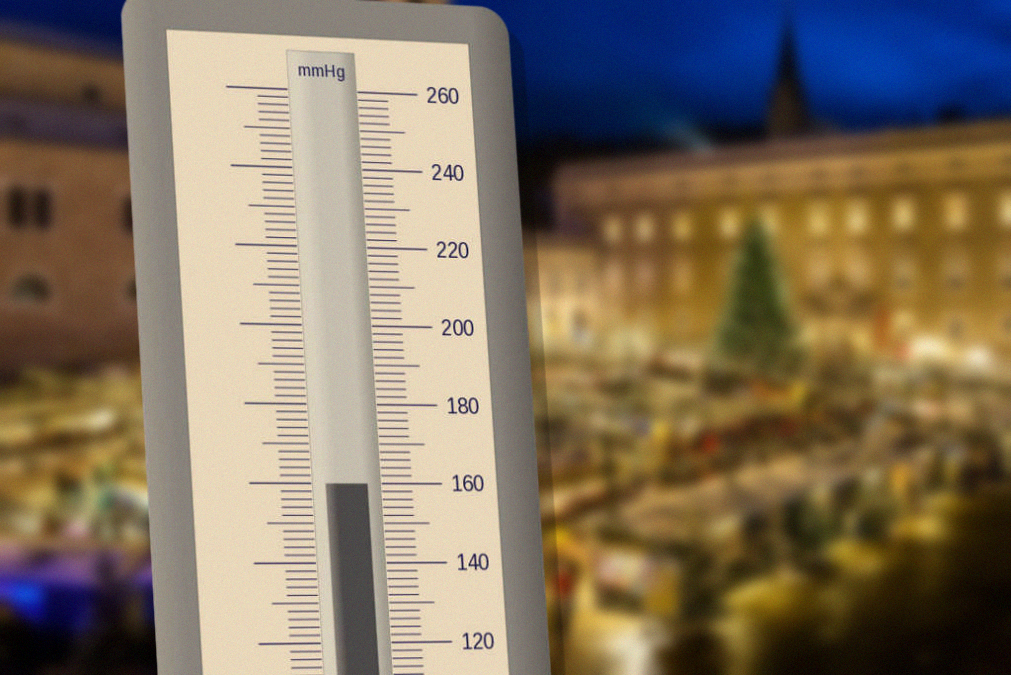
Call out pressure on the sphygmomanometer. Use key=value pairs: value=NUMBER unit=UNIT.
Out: value=160 unit=mmHg
